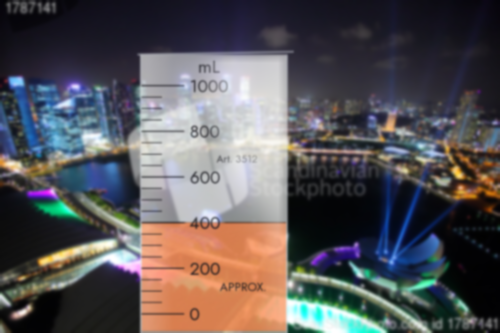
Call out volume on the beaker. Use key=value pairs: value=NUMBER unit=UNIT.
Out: value=400 unit=mL
